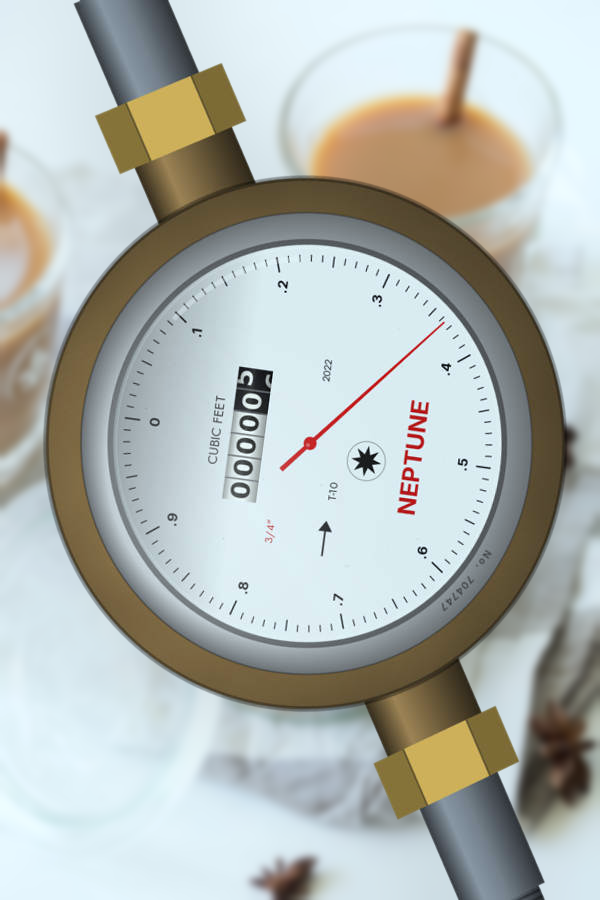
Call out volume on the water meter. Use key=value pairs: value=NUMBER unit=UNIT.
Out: value=5.36 unit=ft³
